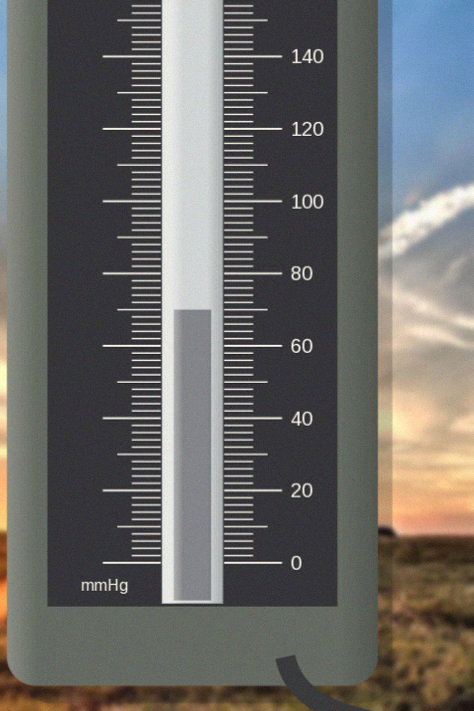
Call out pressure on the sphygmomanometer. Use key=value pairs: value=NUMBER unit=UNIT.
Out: value=70 unit=mmHg
